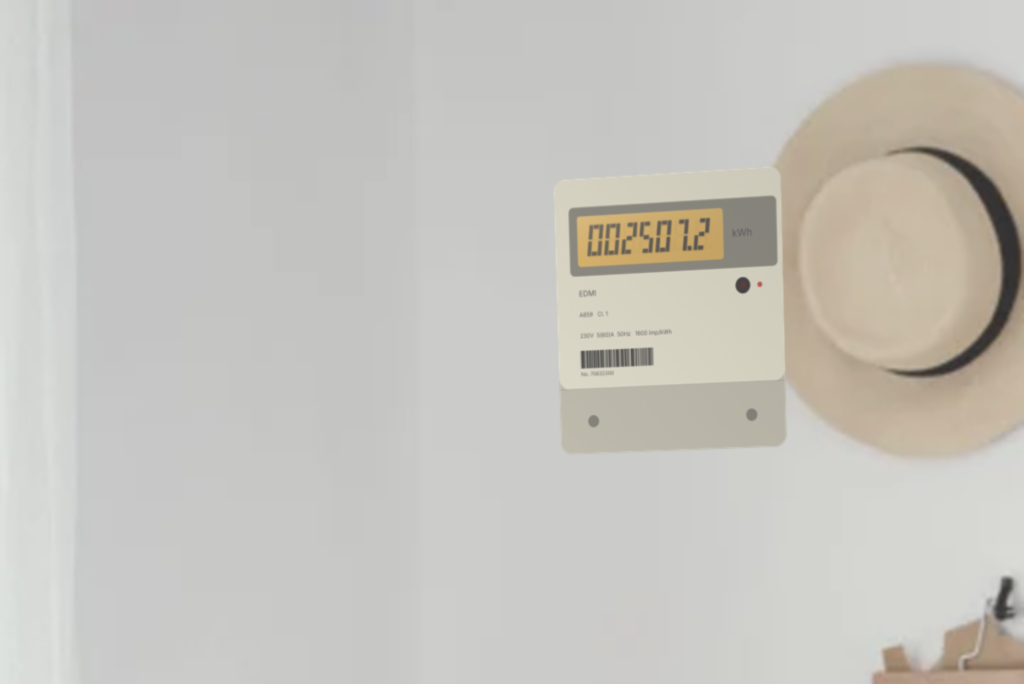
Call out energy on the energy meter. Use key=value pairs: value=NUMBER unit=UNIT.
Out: value=2507.2 unit=kWh
